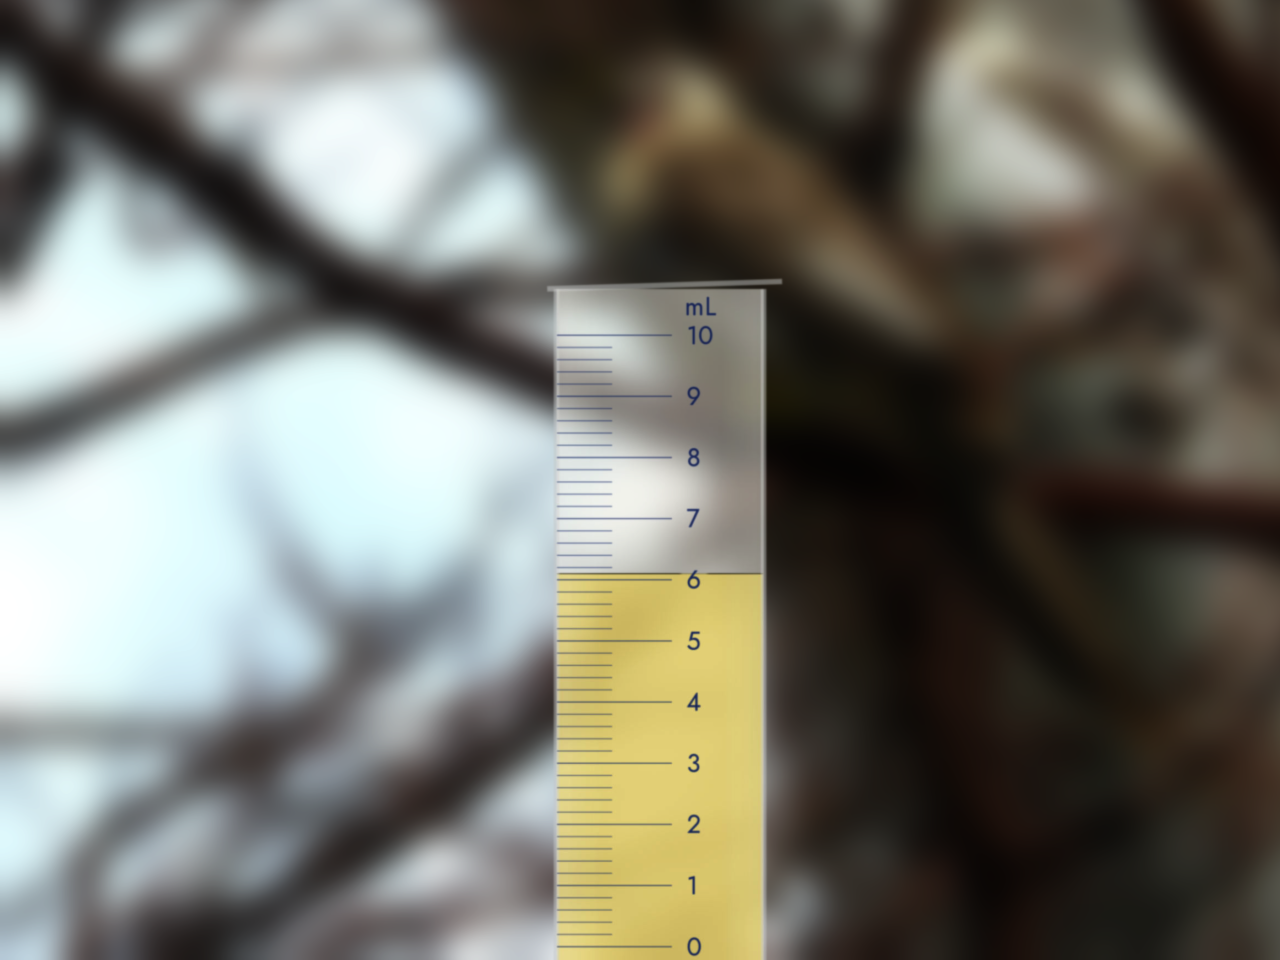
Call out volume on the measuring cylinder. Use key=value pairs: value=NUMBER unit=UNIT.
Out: value=6.1 unit=mL
